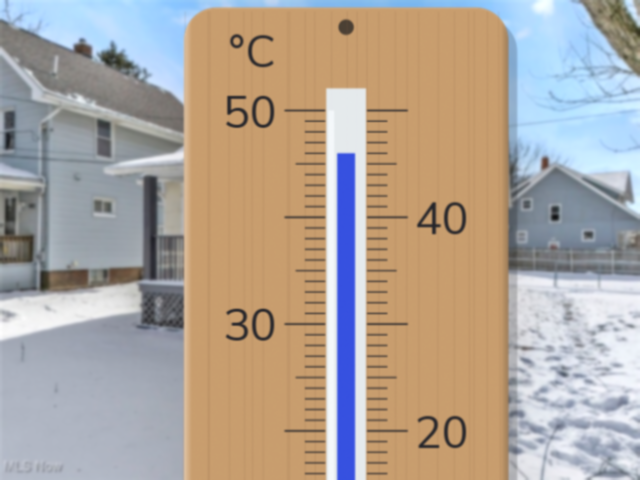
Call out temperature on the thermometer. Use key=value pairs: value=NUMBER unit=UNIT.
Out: value=46 unit=°C
